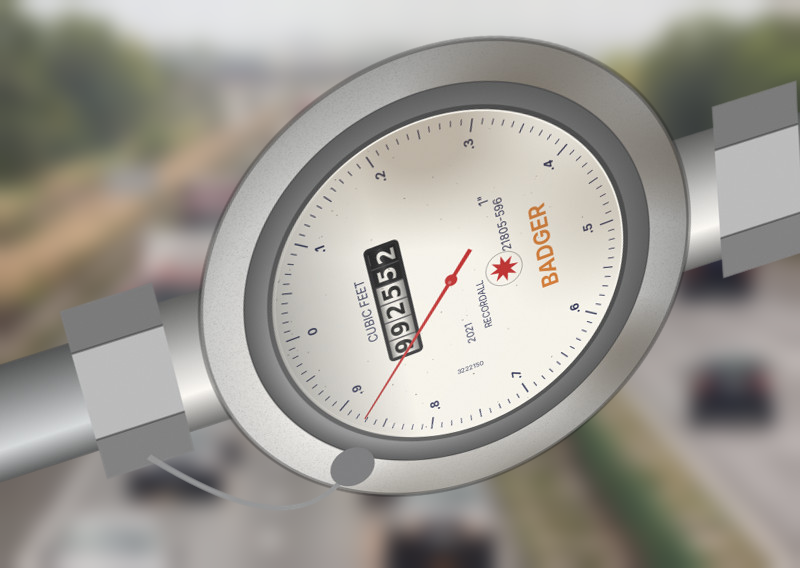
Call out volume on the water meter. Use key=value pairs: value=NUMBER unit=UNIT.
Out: value=992551.87 unit=ft³
